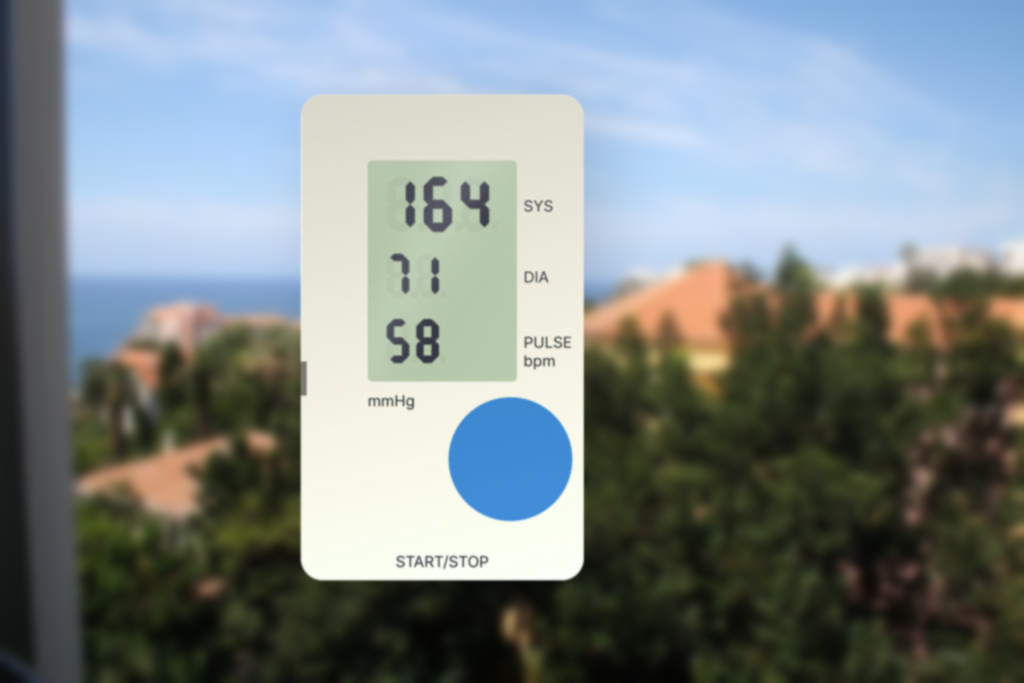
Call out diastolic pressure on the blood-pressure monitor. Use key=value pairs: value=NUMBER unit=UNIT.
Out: value=71 unit=mmHg
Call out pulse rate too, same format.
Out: value=58 unit=bpm
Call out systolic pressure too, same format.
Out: value=164 unit=mmHg
